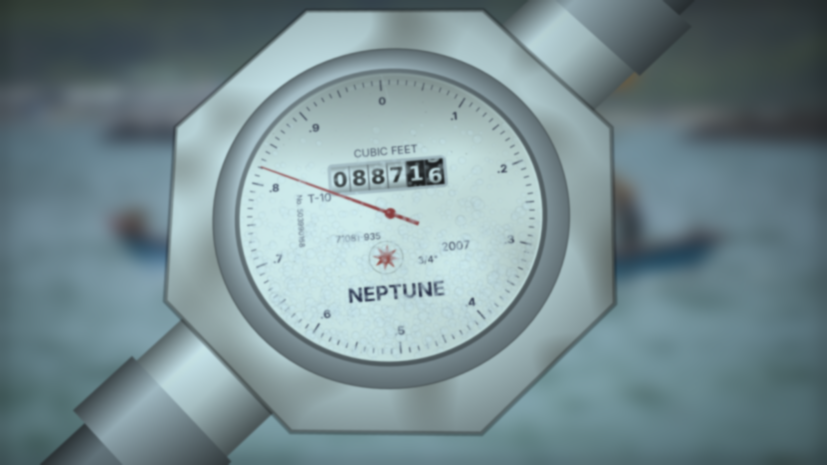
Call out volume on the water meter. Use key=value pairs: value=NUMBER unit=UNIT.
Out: value=88715.82 unit=ft³
